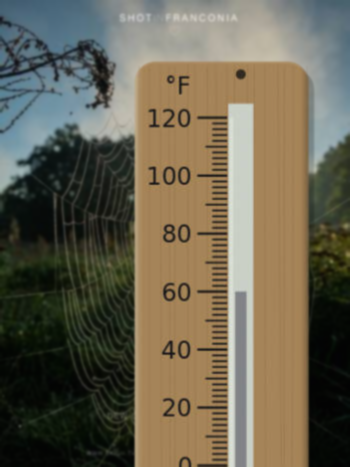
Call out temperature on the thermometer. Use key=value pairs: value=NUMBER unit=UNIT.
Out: value=60 unit=°F
